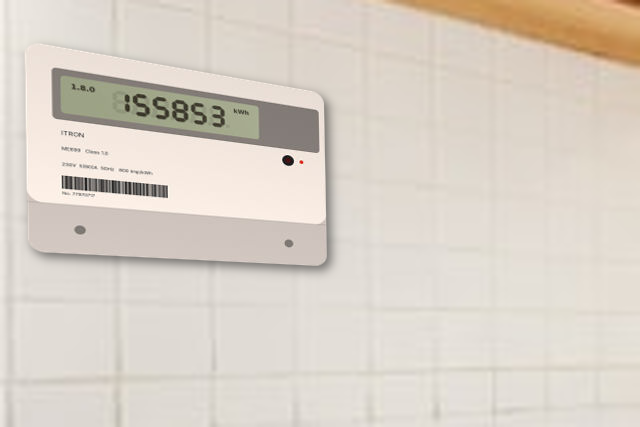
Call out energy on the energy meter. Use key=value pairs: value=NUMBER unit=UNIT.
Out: value=155853 unit=kWh
